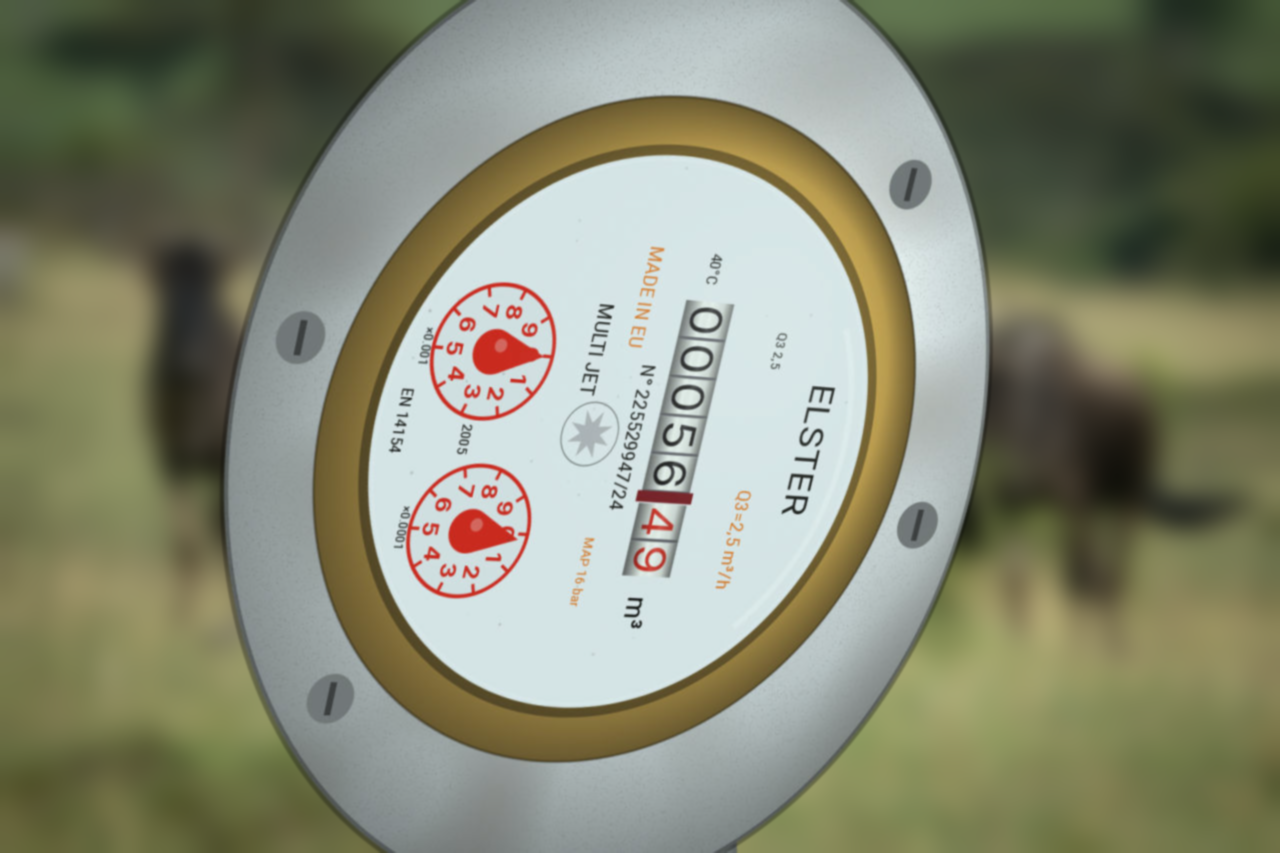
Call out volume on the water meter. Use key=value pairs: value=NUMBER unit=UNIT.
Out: value=56.4900 unit=m³
